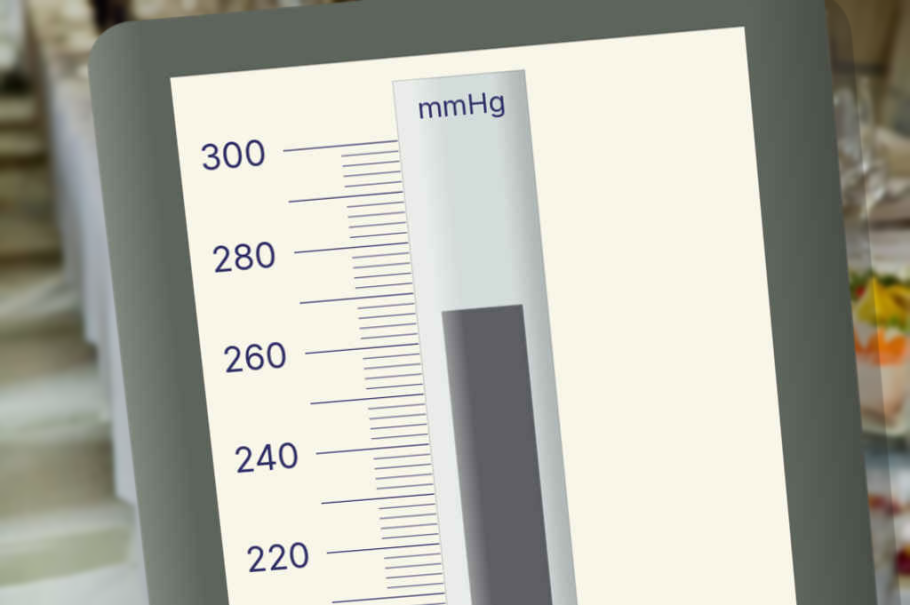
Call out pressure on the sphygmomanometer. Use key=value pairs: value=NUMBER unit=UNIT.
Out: value=266 unit=mmHg
